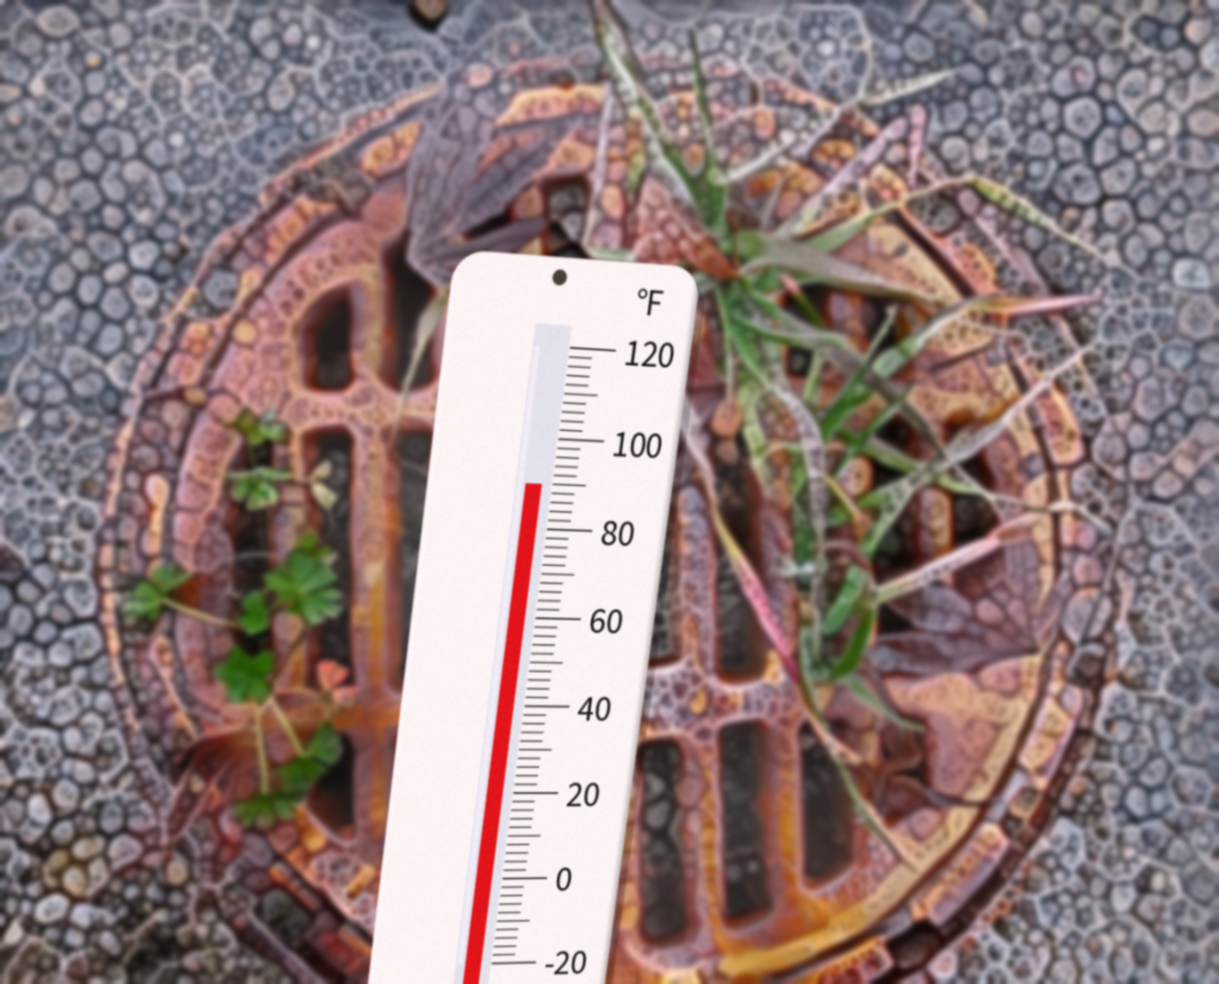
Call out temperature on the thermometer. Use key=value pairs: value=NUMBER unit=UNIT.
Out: value=90 unit=°F
